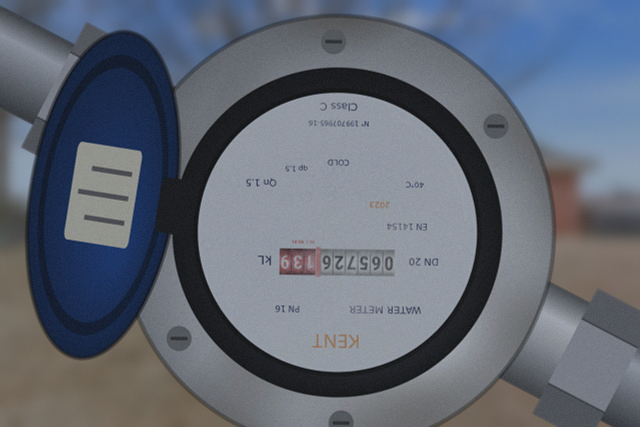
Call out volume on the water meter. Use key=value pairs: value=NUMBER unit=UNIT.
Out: value=65726.139 unit=kL
